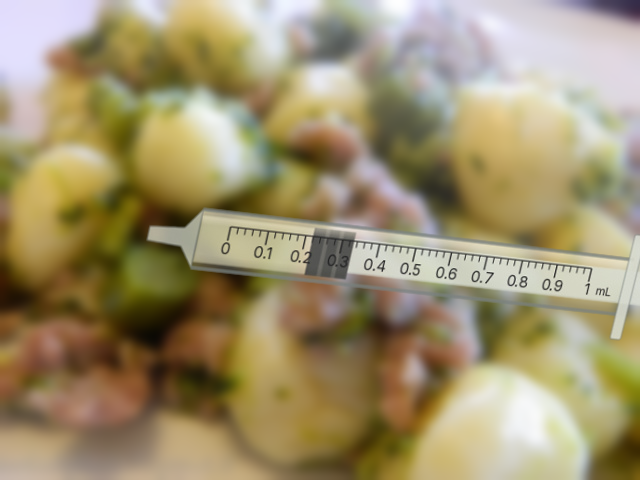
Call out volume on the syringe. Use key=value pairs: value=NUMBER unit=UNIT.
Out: value=0.22 unit=mL
